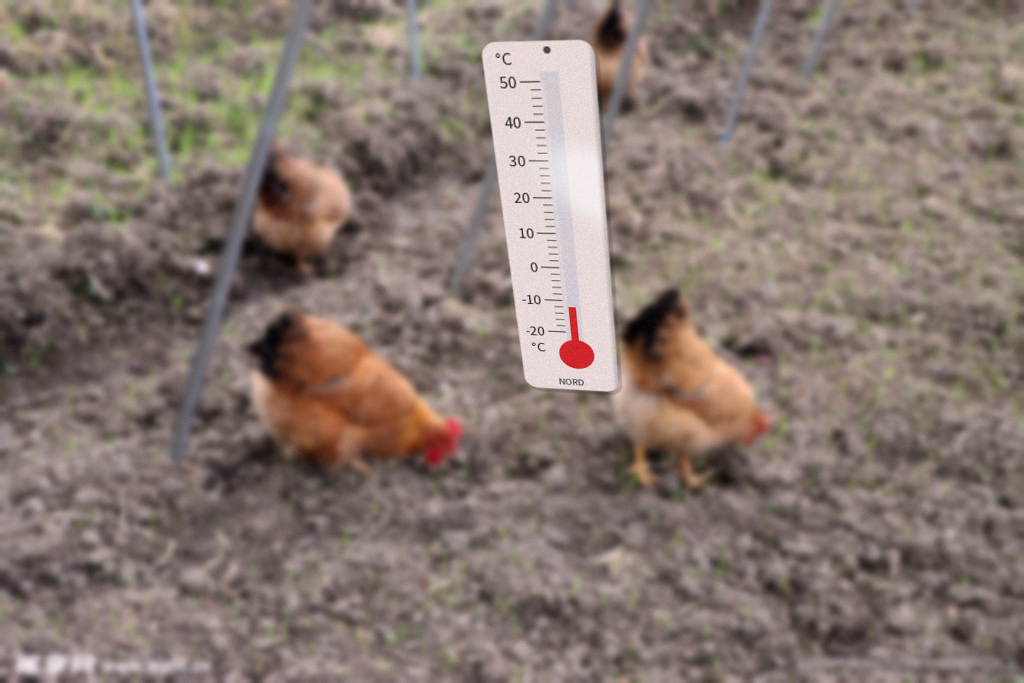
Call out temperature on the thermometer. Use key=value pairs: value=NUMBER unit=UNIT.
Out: value=-12 unit=°C
